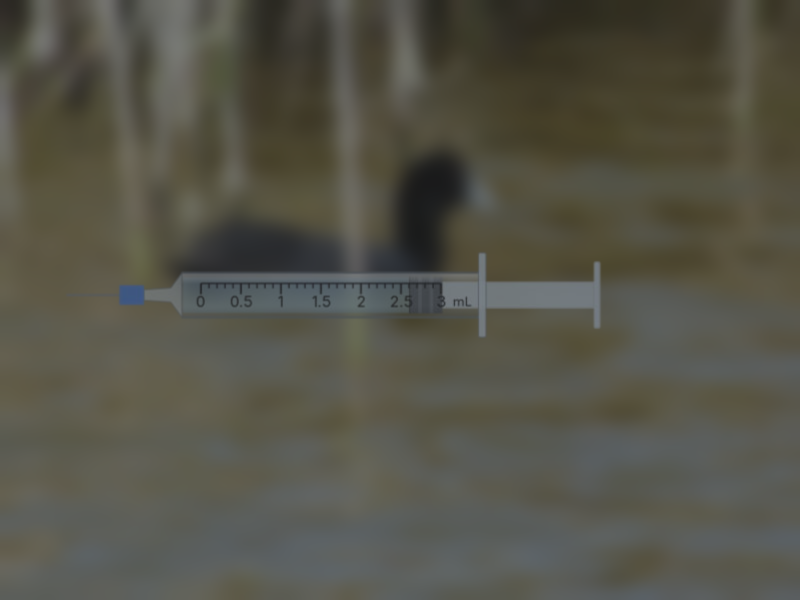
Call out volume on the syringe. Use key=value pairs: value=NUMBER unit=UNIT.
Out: value=2.6 unit=mL
